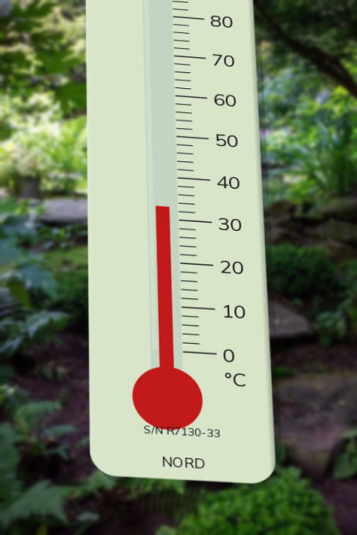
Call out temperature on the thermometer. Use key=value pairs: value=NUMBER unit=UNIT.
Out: value=33 unit=°C
